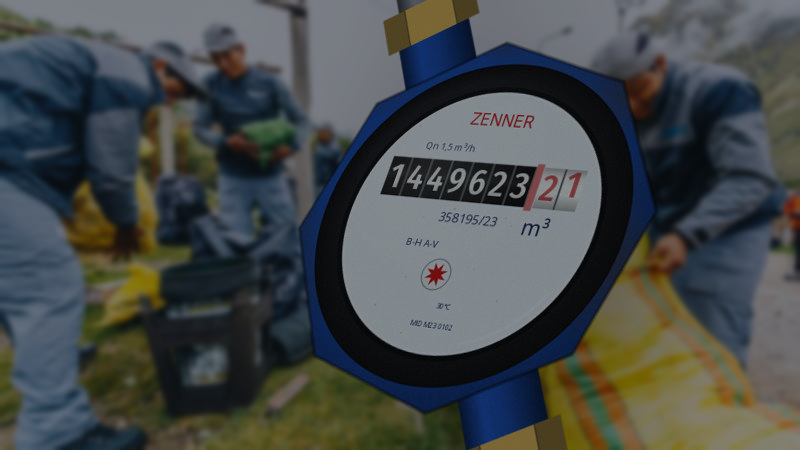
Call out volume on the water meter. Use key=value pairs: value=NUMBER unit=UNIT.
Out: value=1449623.21 unit=m³
